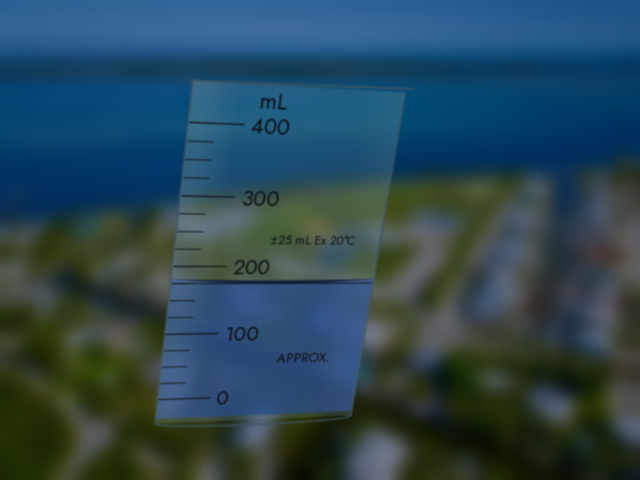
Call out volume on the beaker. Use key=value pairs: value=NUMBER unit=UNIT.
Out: value=175 unit=mL
